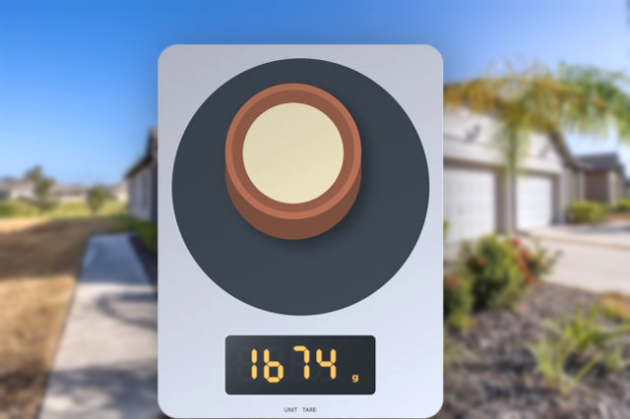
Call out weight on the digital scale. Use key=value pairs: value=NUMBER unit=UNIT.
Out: value=1674 unit=g
